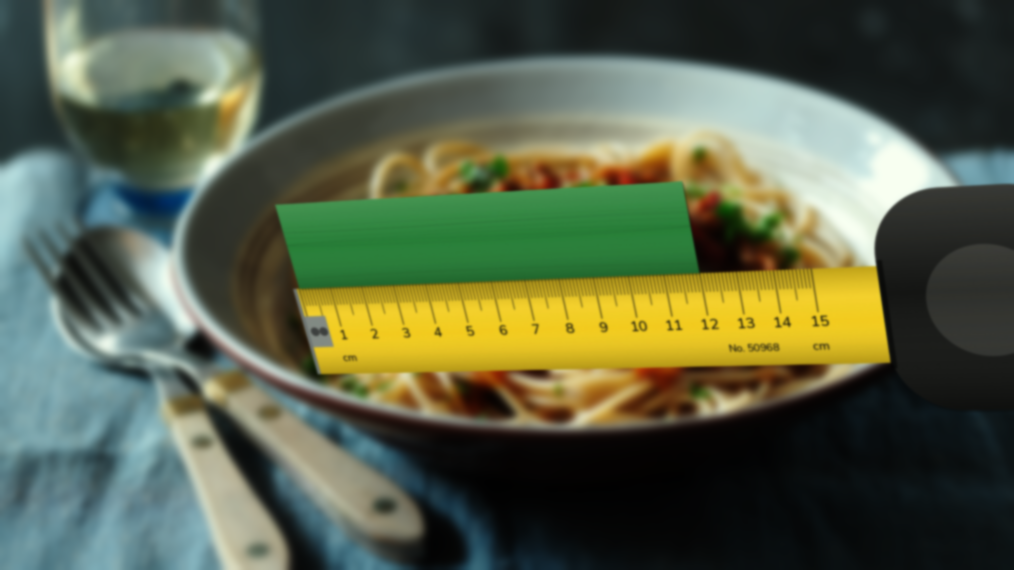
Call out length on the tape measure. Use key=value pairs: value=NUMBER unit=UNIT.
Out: value=12 unit=cm
